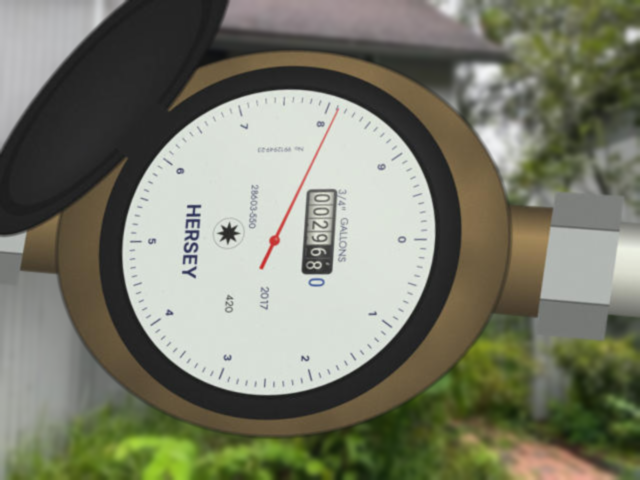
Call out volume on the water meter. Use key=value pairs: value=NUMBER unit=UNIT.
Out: value=29678.1 unit=gal
